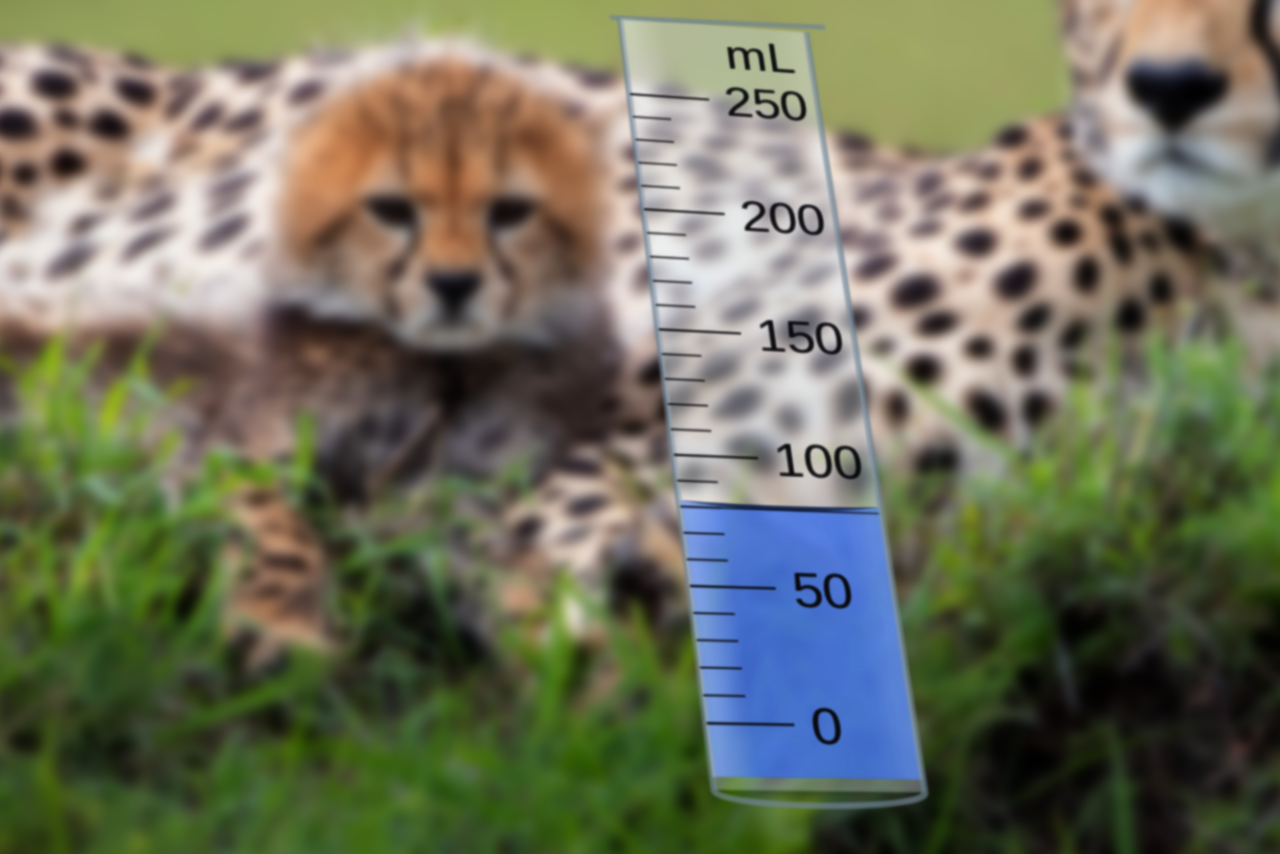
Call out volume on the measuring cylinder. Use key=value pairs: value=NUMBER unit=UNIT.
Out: value=80 unit=mL
